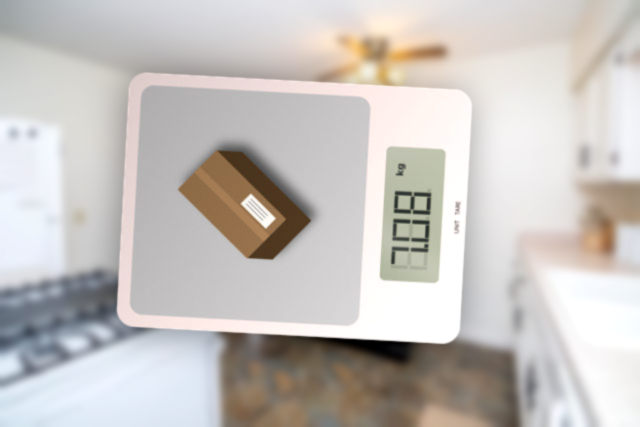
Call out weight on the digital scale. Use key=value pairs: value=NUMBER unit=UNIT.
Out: value=7.08 unit=kg
